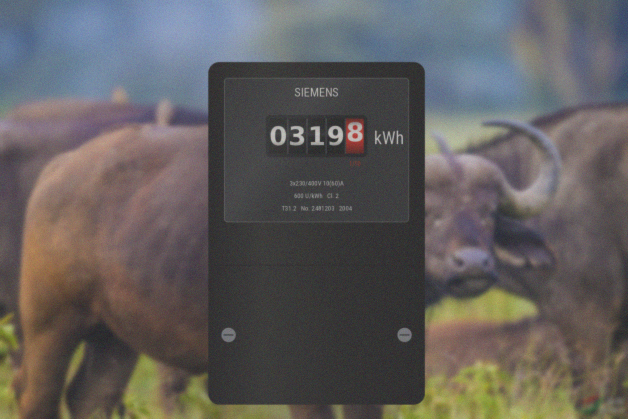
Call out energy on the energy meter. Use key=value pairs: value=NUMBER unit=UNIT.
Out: value=319.8 unit=kWh
